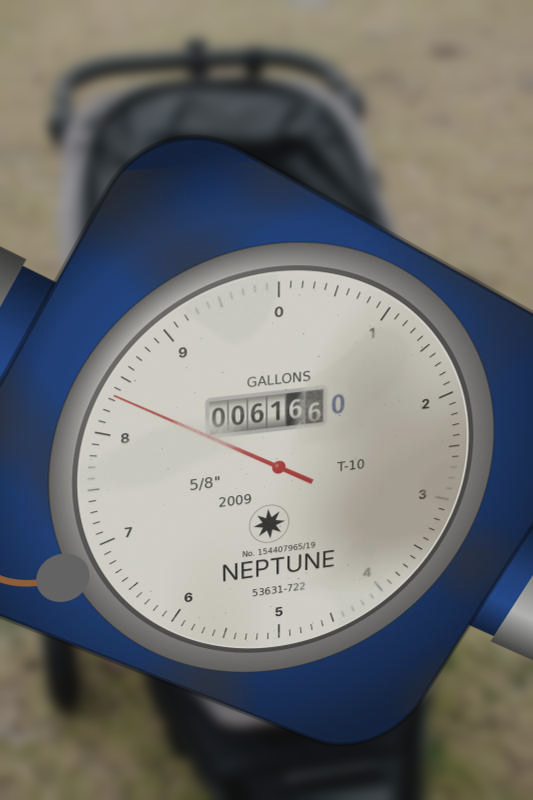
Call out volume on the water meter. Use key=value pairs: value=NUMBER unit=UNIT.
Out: value=61658.3 unit=gal
